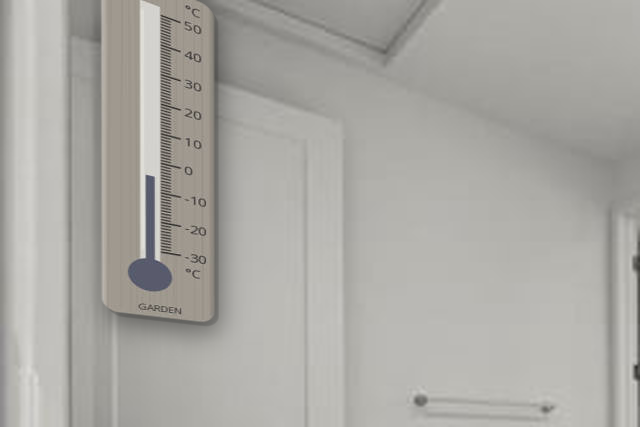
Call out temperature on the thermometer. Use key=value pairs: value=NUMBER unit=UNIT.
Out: value=-5 unit=°C
